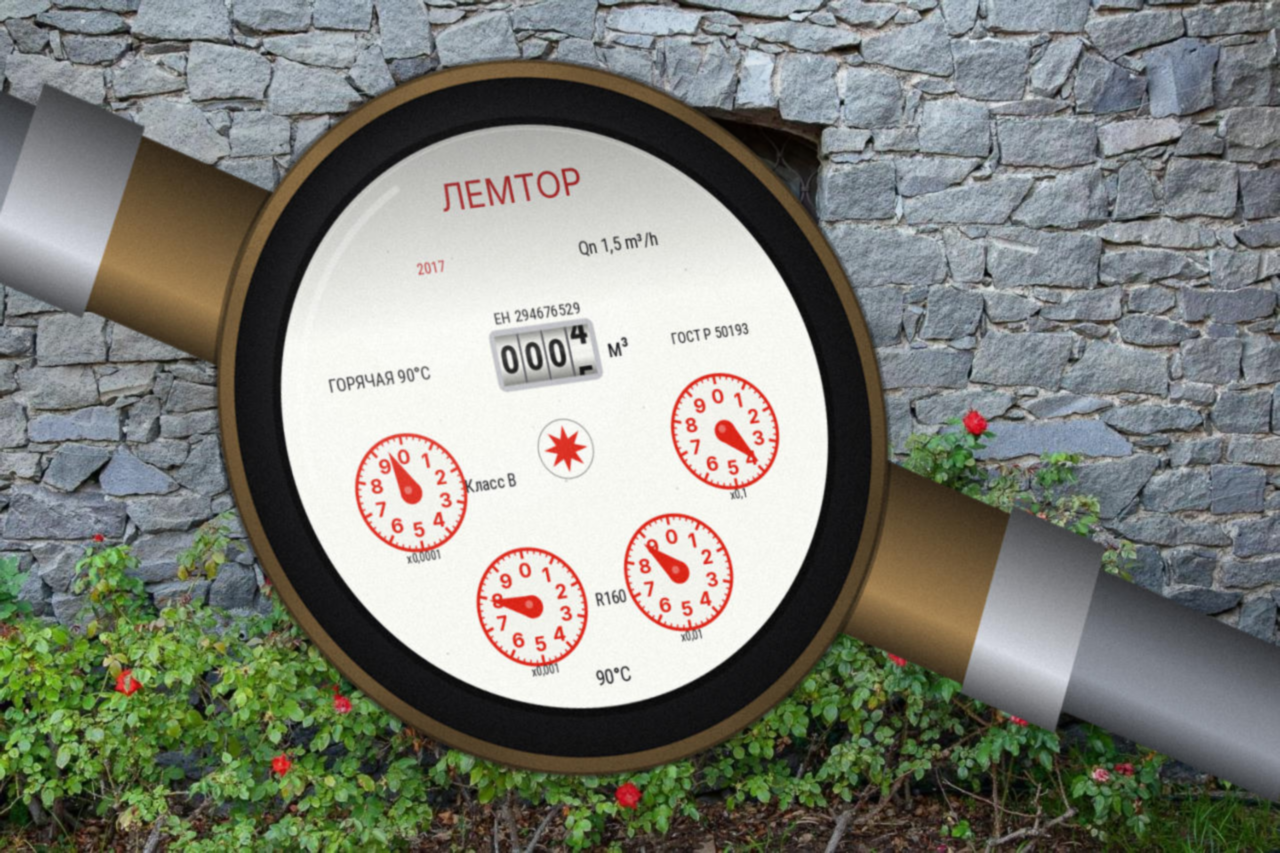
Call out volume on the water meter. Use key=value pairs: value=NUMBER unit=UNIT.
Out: value=4.3879 unit=m³
